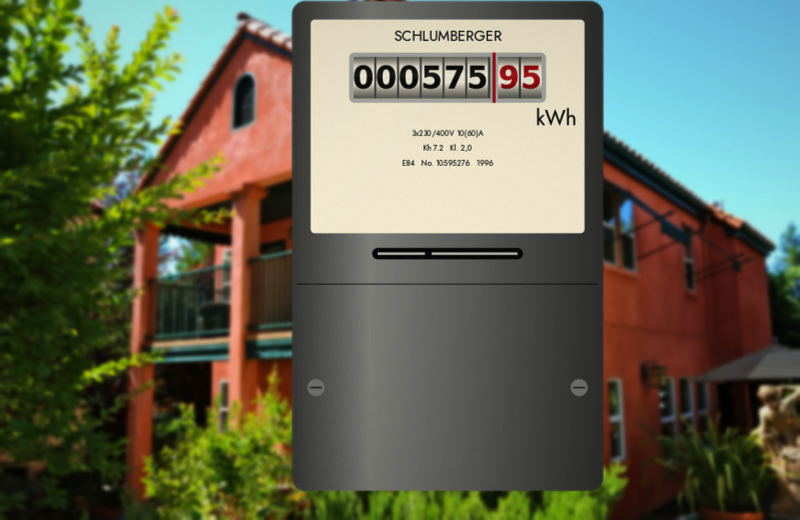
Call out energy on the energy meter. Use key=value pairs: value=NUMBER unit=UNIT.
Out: value=575.95 unit=kWh
